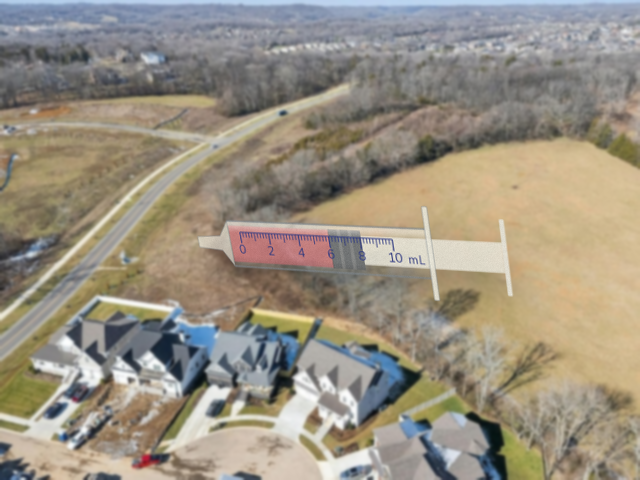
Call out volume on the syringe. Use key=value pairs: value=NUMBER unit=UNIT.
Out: value=6 unit=mL
